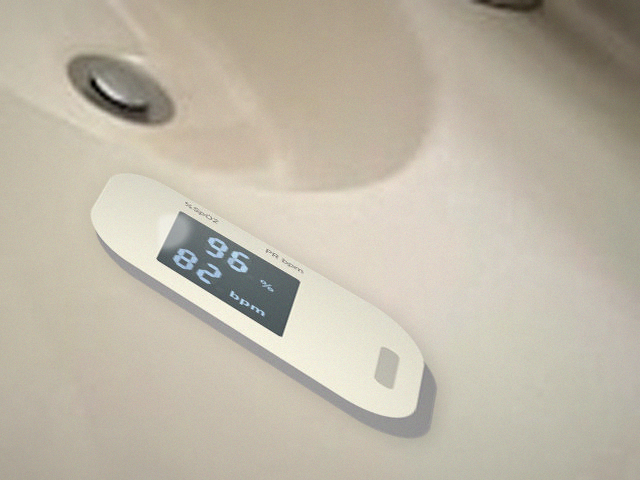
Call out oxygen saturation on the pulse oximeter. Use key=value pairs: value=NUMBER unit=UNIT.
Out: value=96 unit=%
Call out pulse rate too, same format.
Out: value=82 unit=bpm
